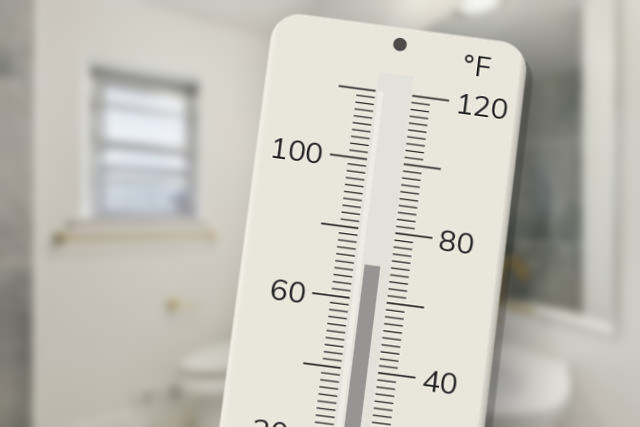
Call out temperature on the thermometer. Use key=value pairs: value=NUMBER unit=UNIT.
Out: value=70 unit=°F
